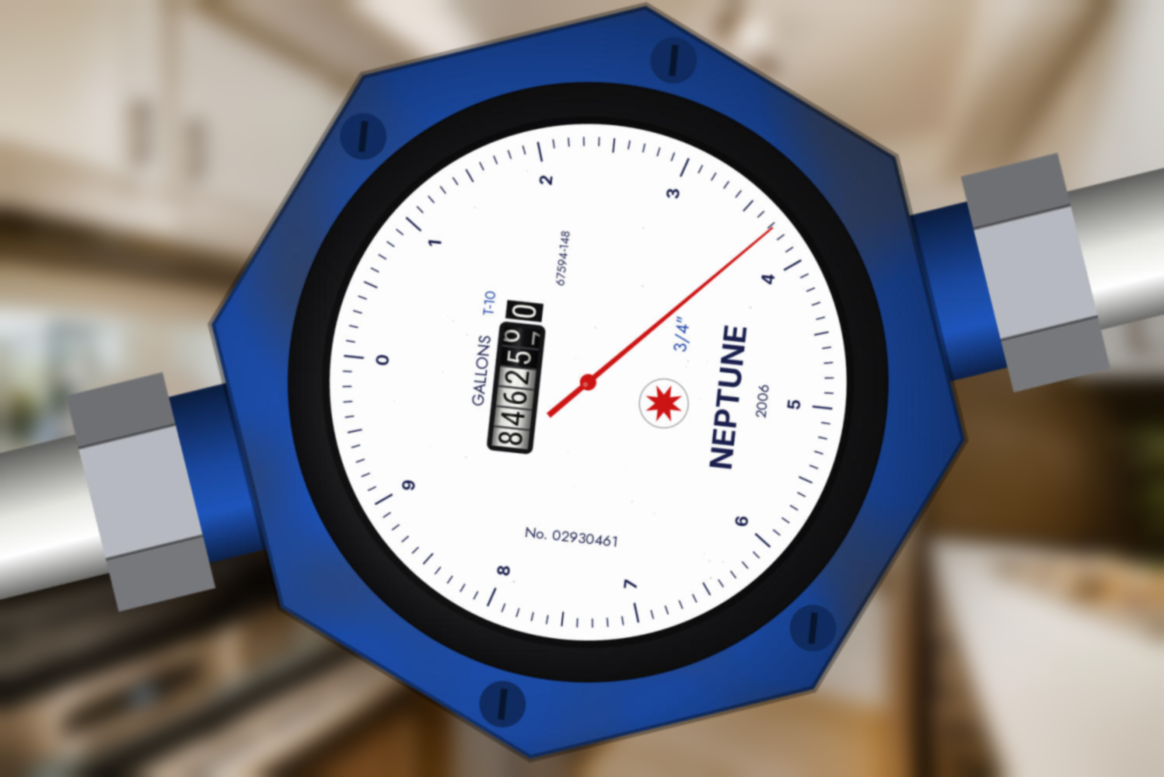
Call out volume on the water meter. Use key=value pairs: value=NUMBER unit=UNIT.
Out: value=8462563.7 unit=gal
